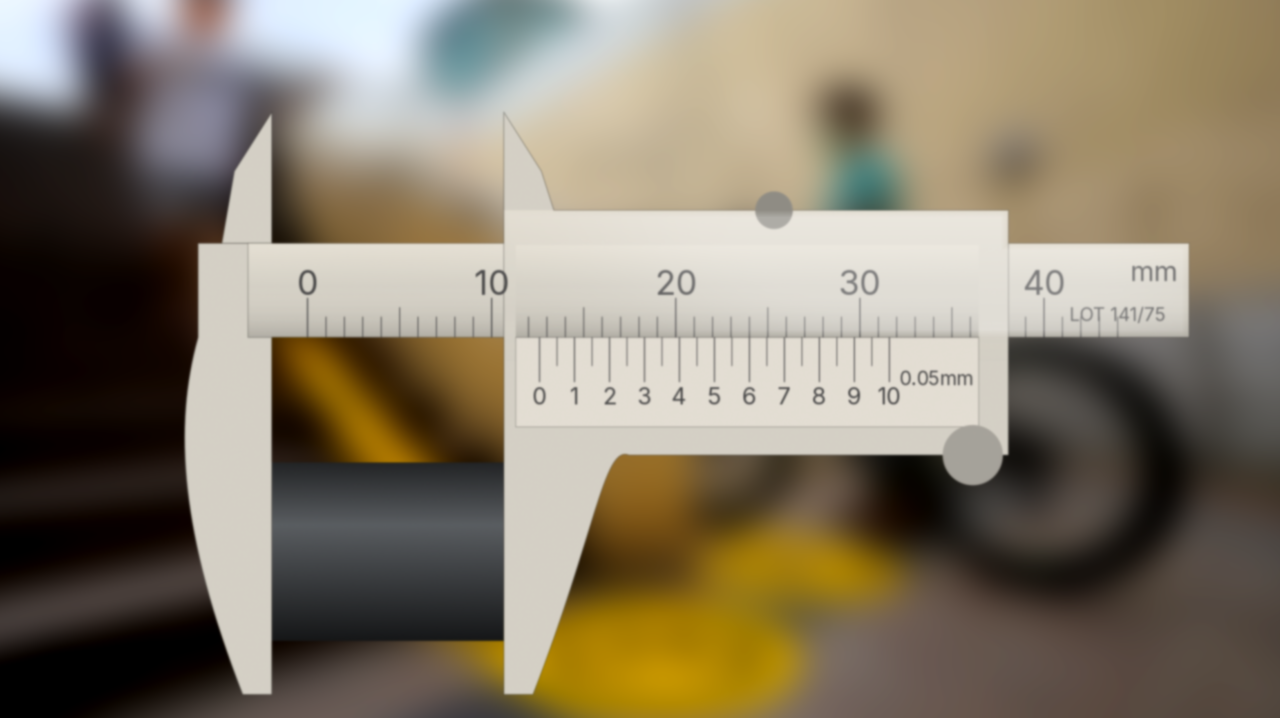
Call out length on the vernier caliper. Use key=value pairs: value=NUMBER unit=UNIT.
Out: value=12.6 unit=mm
